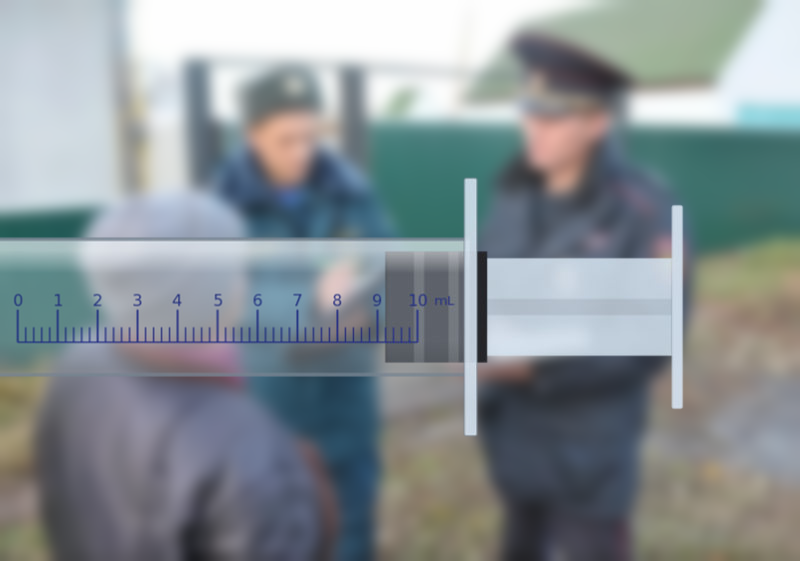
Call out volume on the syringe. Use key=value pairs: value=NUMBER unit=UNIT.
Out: value=9.2 unit=mL
